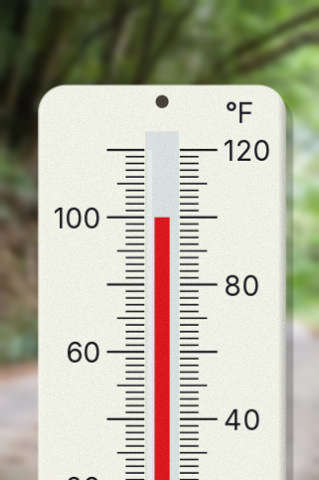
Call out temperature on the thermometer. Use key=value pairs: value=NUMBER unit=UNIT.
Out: value=100 unit=°F
